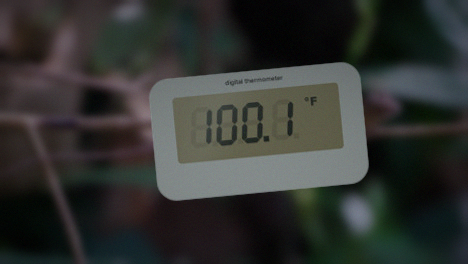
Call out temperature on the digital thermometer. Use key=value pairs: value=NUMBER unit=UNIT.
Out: value=100.1 unit=°F
